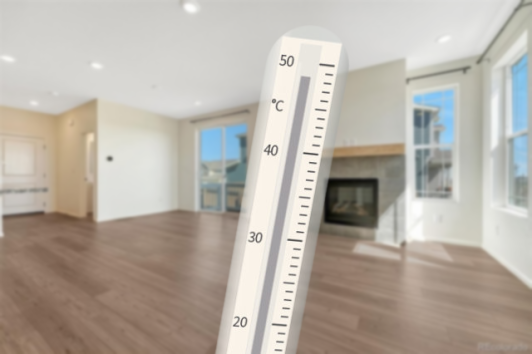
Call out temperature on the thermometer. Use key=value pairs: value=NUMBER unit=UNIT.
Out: value=48.5 unit=°C
